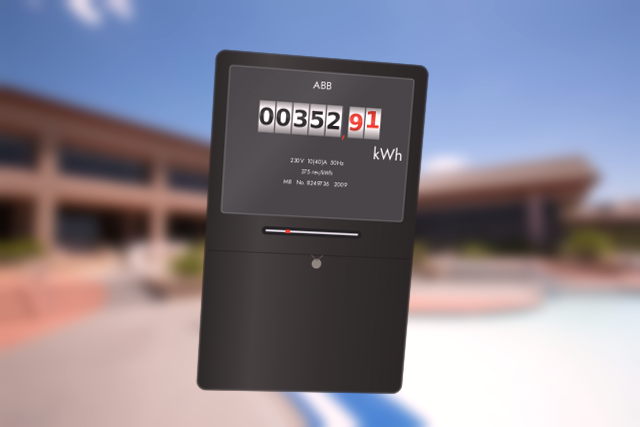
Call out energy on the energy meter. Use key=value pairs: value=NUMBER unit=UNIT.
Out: value=352.91 unit=kWh
